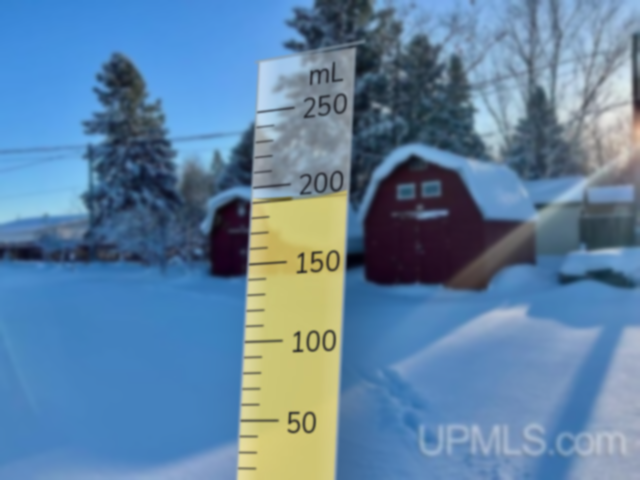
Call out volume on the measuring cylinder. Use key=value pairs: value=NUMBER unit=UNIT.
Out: value=190 unit=mL
